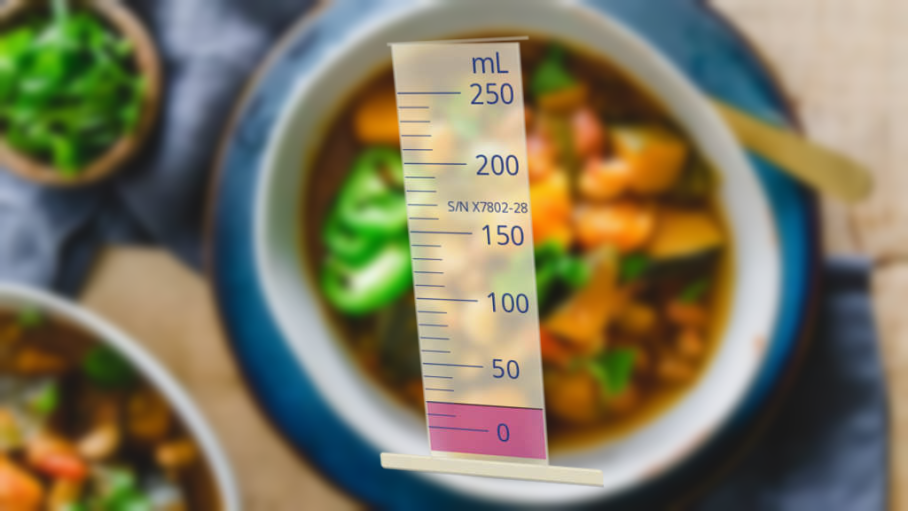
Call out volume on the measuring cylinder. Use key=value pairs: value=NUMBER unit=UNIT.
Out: value=20 unit=mL
